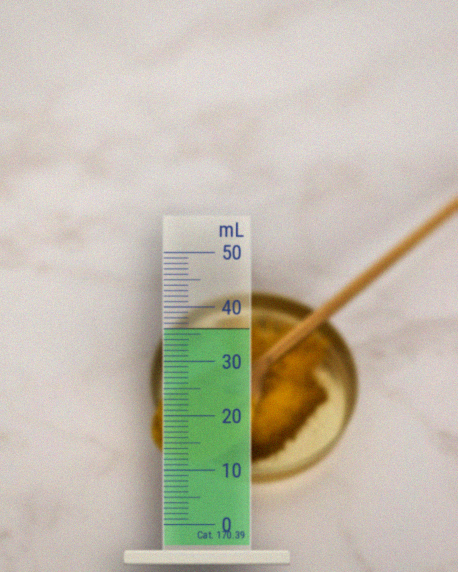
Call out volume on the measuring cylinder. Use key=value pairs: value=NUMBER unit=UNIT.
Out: value=36 unit=mL
